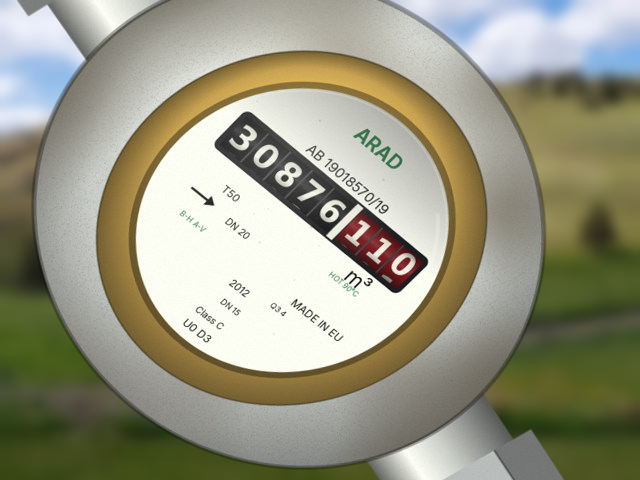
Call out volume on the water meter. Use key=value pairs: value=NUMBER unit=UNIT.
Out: value=30876.110 unit=m³
